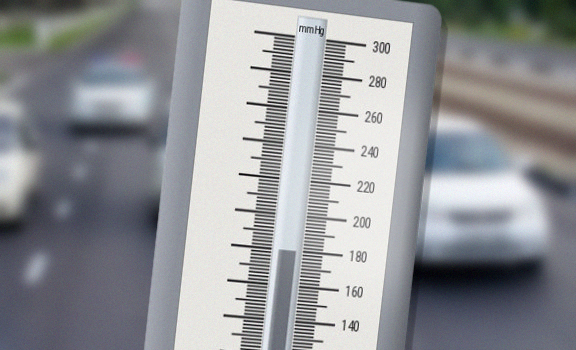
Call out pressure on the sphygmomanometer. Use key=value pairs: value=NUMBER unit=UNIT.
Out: value=180 unit=mmHg
